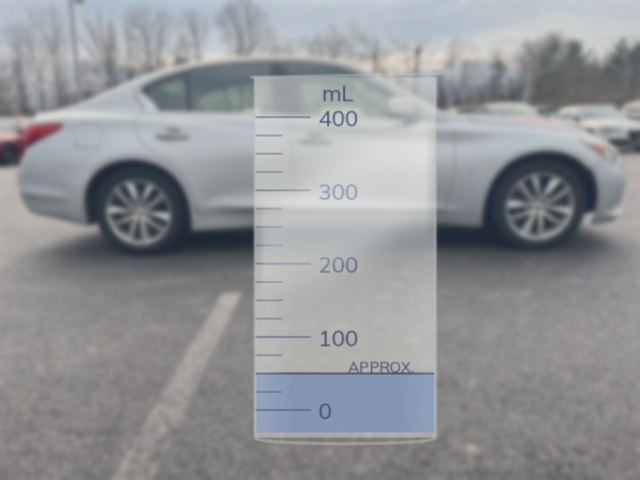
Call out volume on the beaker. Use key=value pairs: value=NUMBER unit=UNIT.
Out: value=50 unit=mL
